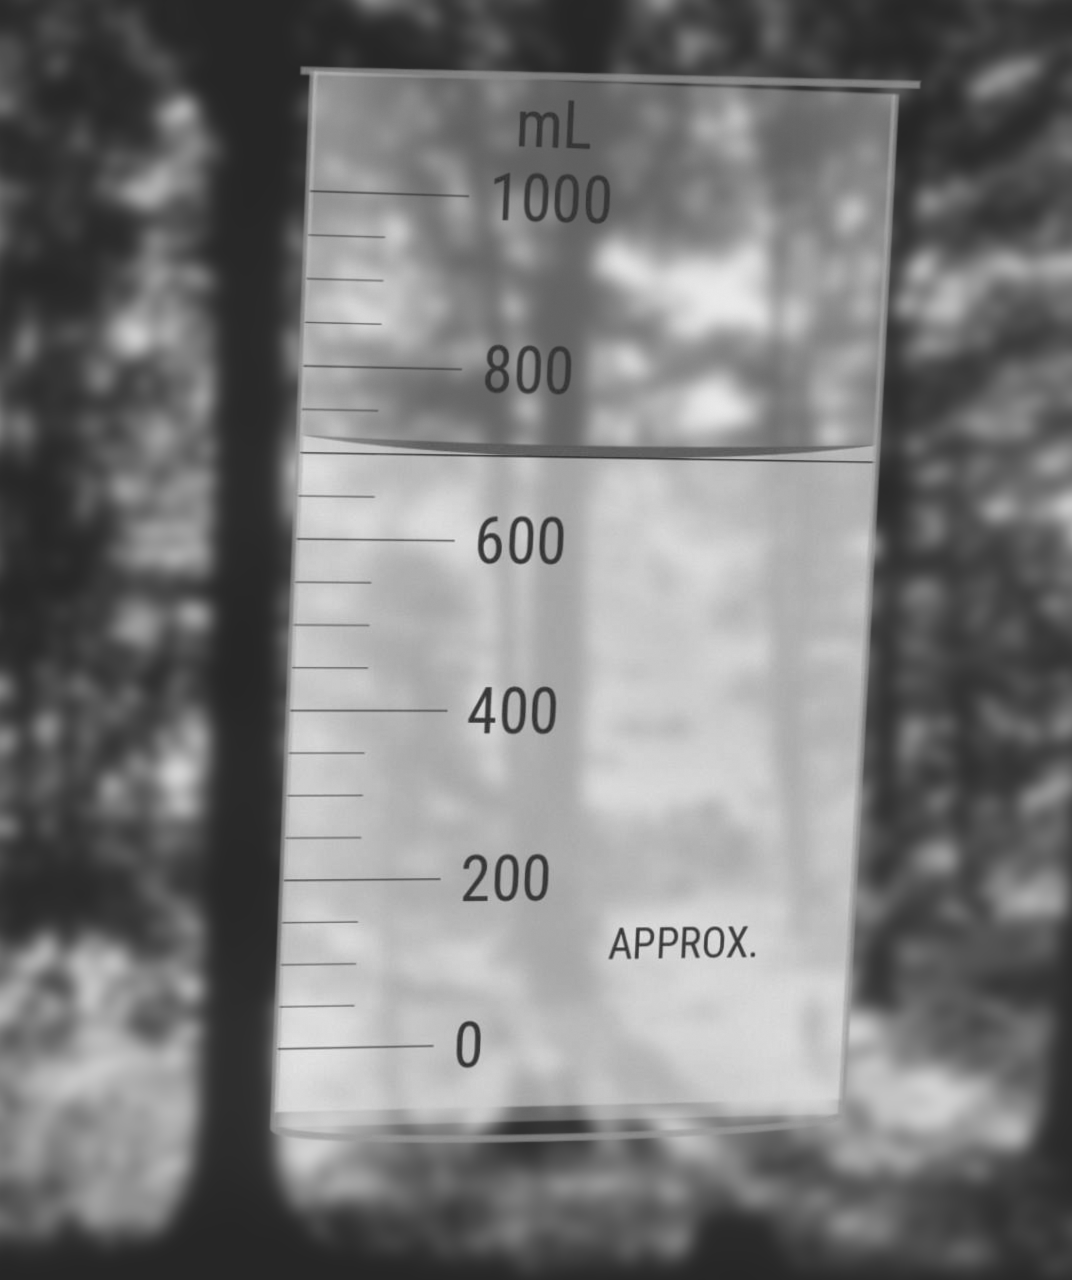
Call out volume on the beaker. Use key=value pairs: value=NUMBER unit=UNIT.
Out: value=700 unit=mL
